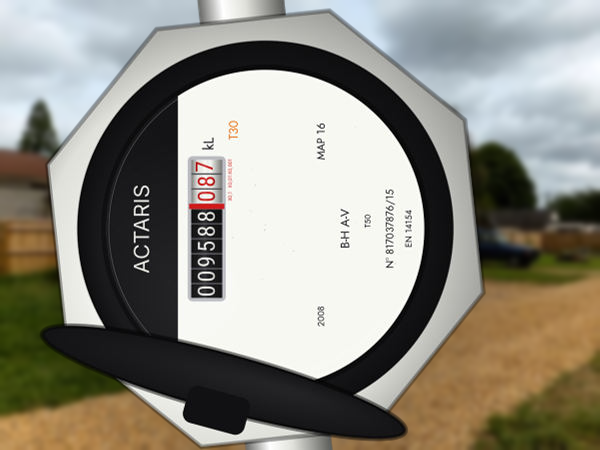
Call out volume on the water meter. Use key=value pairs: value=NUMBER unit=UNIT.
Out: value=9588.087 unit=kL
